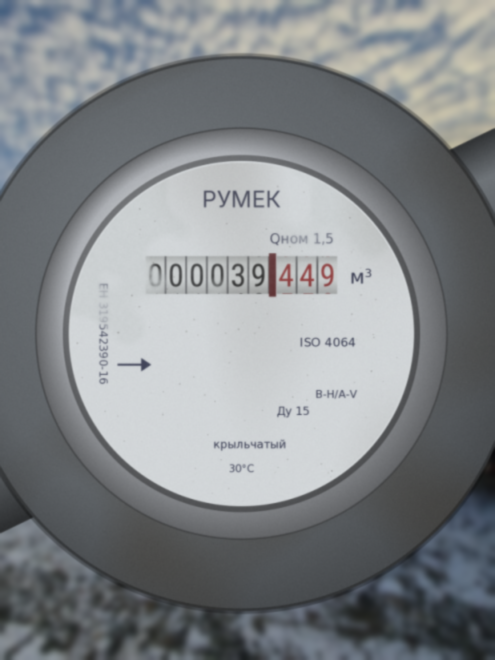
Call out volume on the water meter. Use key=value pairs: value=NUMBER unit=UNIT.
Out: value=39.449 unit=m³
